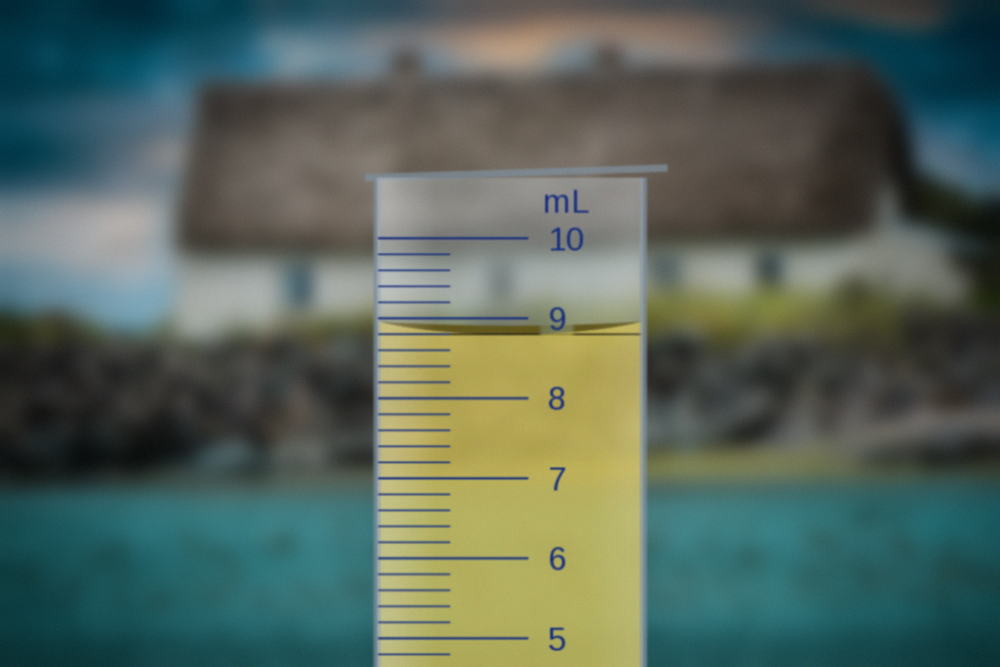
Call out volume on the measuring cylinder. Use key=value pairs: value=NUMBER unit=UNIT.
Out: value=8.8 unit=mL
